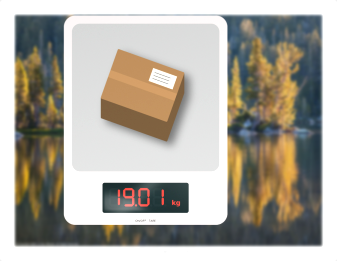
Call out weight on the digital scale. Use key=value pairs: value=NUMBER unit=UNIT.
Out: value=19.01 unit=kg
